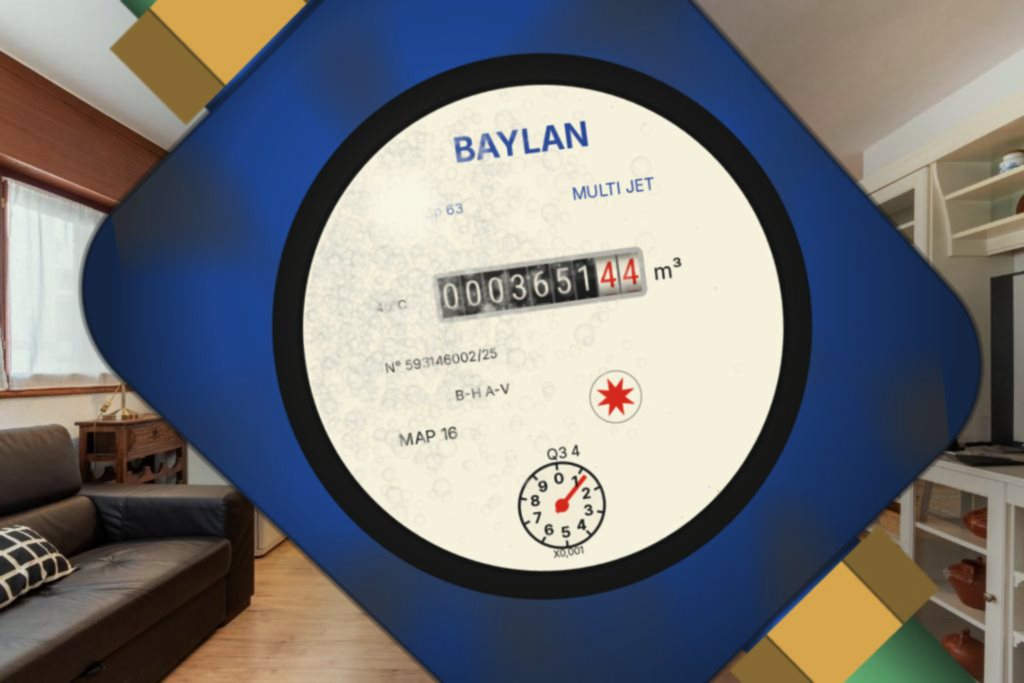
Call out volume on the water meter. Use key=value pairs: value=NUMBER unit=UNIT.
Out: value=3651.441 unit=m³
